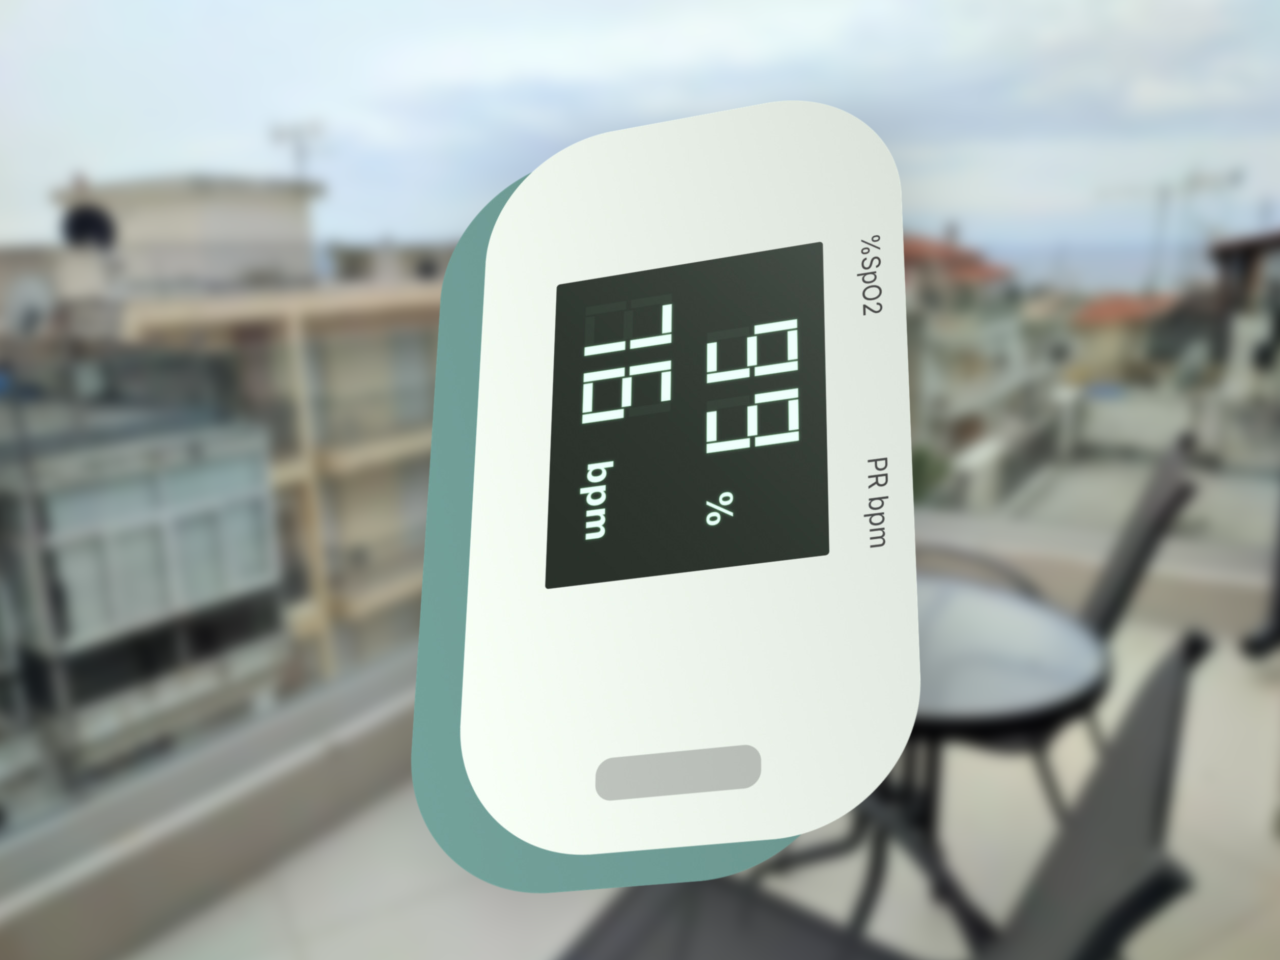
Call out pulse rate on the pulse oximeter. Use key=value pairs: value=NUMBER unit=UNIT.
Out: value=76 unit=bpm
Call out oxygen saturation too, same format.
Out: value=99 unit=%
